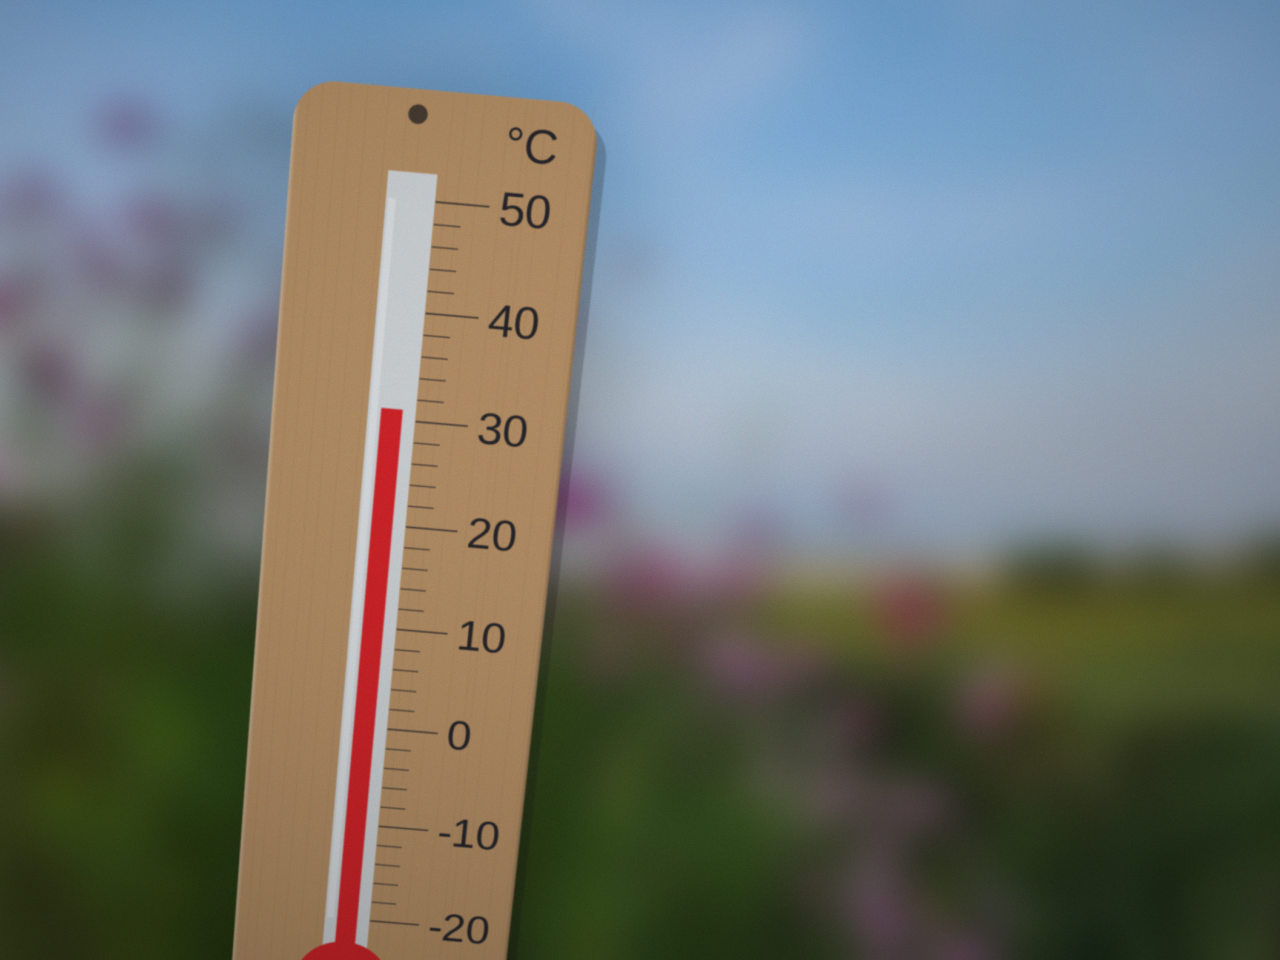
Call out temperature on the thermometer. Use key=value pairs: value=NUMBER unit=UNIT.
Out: value=31 unit=°C
